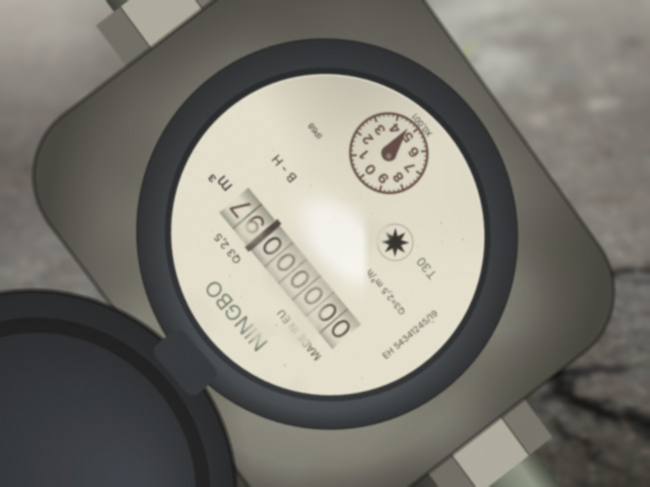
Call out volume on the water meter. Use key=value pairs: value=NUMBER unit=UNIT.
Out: value=0.974 unit=m³
